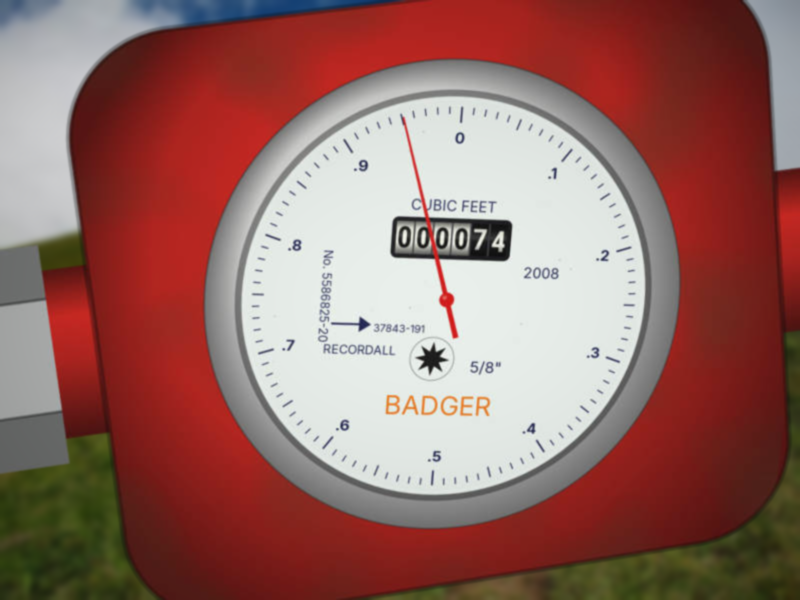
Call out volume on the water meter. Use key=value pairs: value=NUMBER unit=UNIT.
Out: value=73.95 unit=ft³
